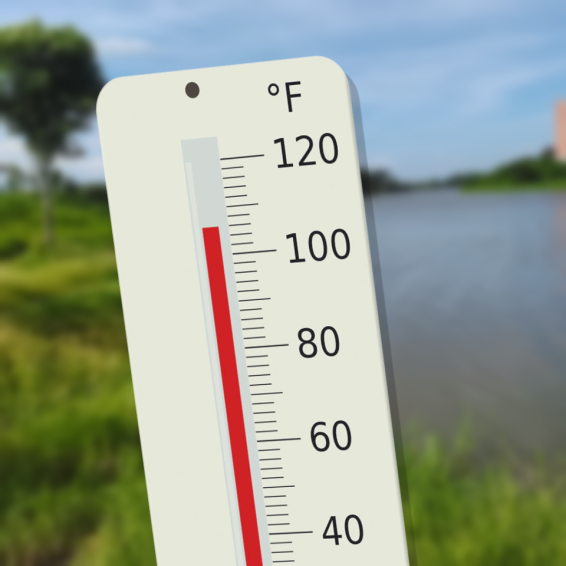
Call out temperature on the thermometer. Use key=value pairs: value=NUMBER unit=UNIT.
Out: value=106 unit=°F
